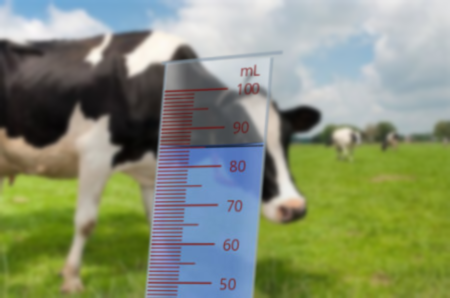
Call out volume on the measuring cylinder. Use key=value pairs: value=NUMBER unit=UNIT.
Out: value=85 unit=mL
